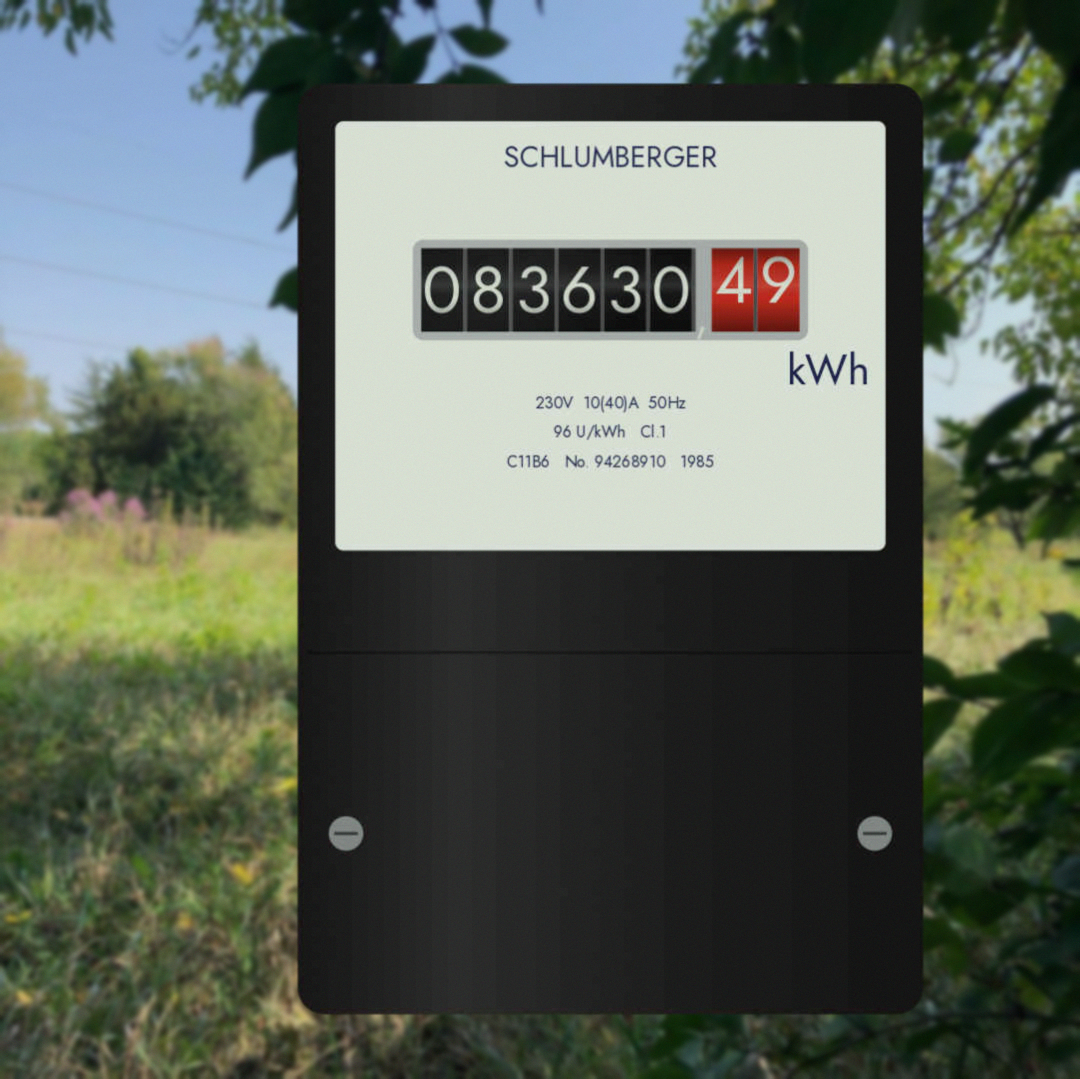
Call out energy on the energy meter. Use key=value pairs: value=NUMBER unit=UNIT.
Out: value=83630.49 unit=kWh
